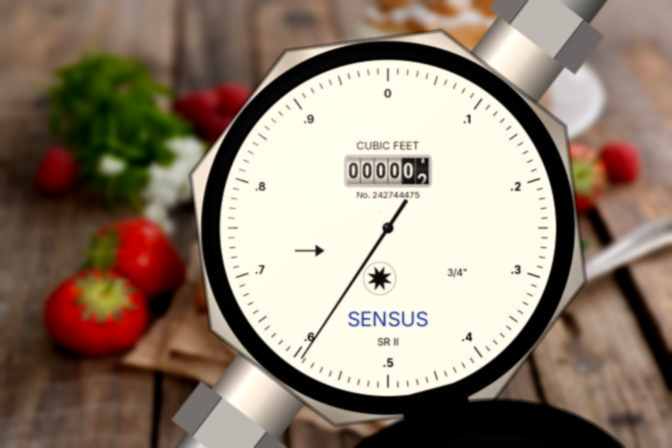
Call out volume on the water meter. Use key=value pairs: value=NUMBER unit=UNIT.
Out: value=1.59 unit=ft³
